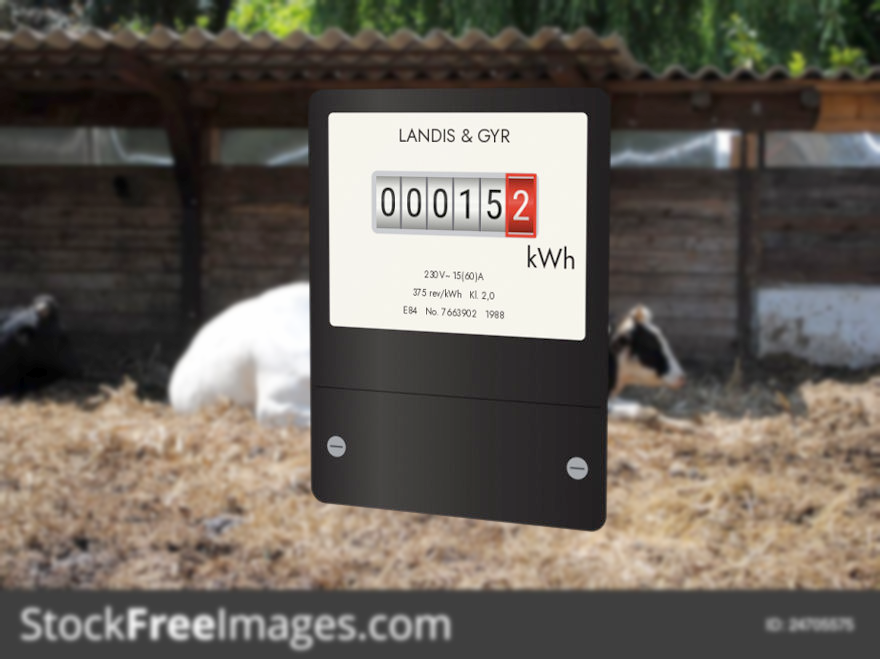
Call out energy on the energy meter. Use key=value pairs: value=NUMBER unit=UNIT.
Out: value=15.2 unit=kWh
